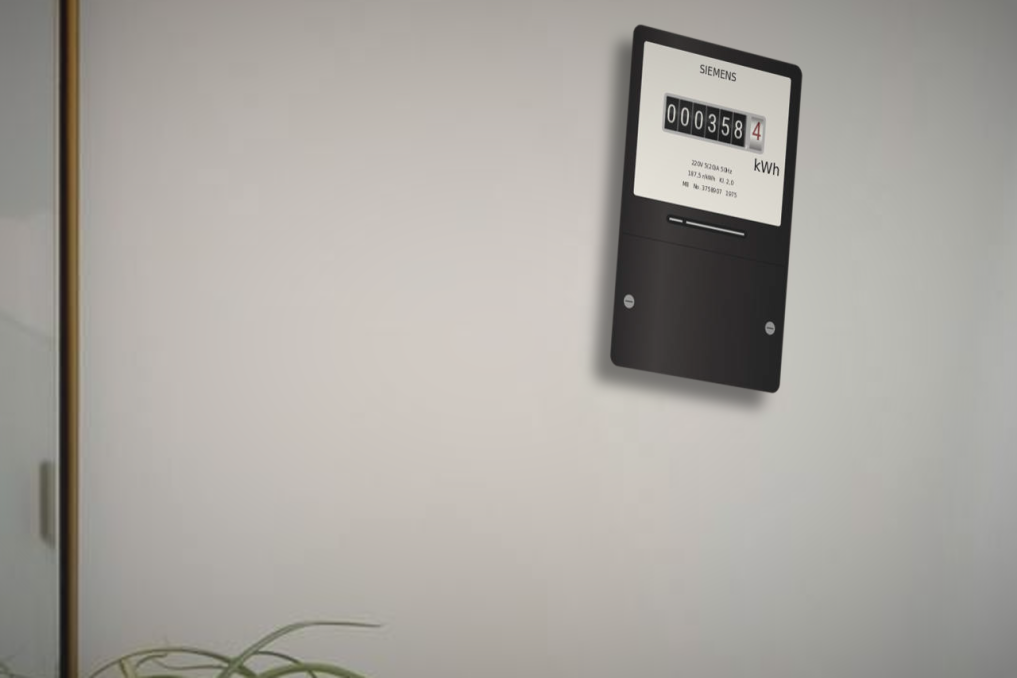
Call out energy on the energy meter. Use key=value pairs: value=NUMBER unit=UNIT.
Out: value=358.4 unit=kWh
